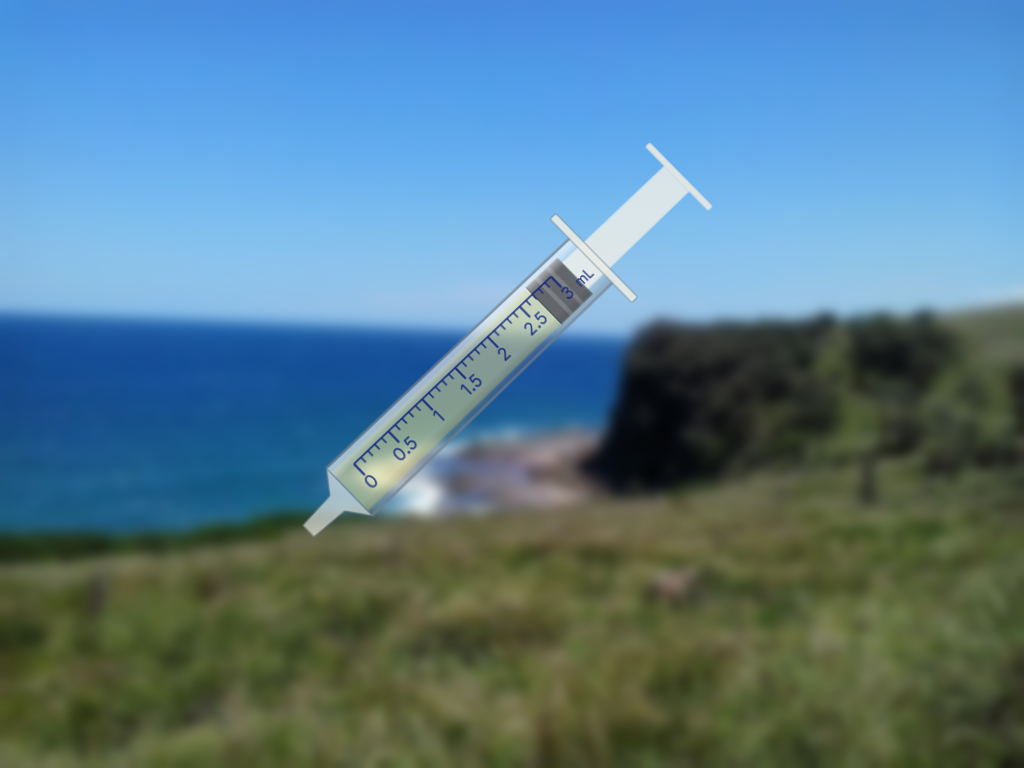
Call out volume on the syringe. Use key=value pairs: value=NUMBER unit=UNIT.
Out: value=2.7 unit=mL
